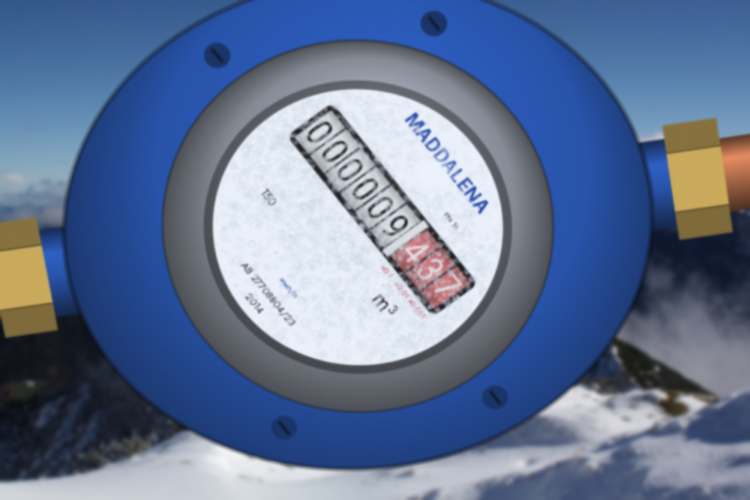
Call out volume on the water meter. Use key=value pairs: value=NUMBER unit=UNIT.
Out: value=9.437 unit=m³
